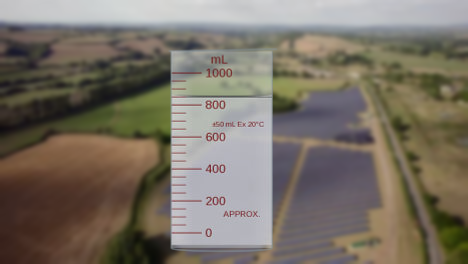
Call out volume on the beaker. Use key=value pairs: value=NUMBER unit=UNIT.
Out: value=850 unit=mL
